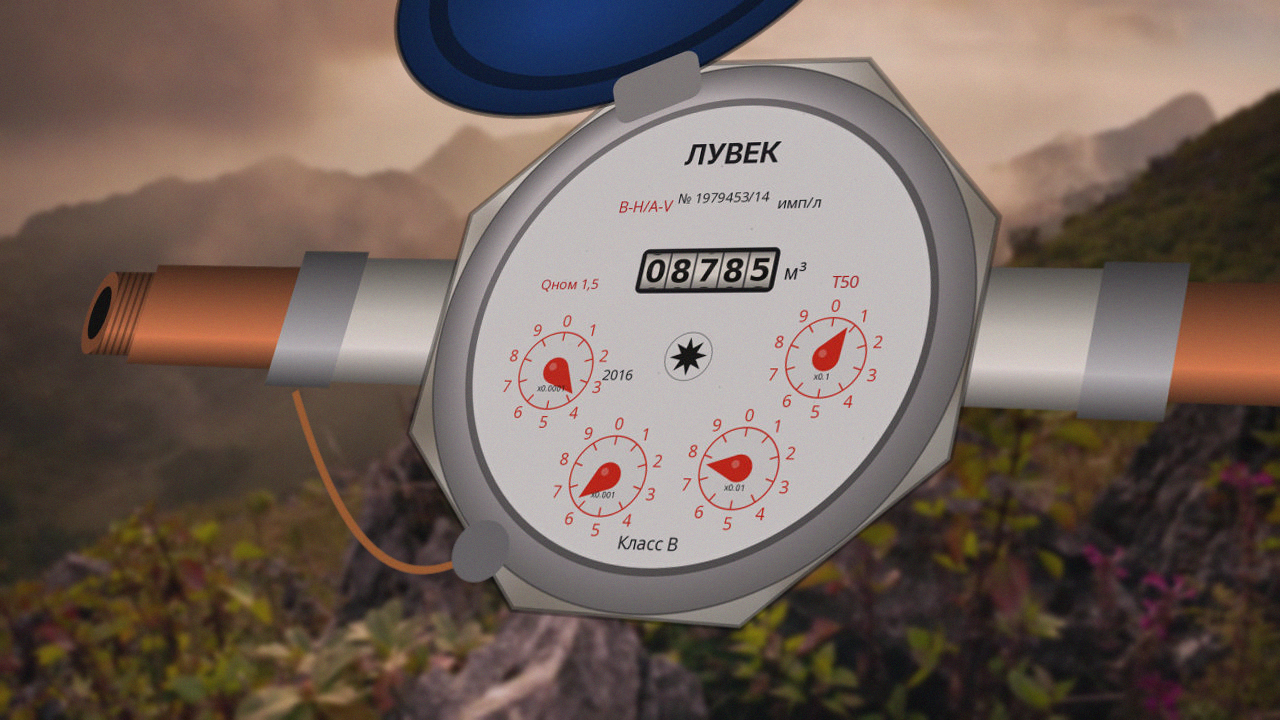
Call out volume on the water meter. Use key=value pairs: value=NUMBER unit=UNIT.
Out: value=8785.0763 unit=m³
